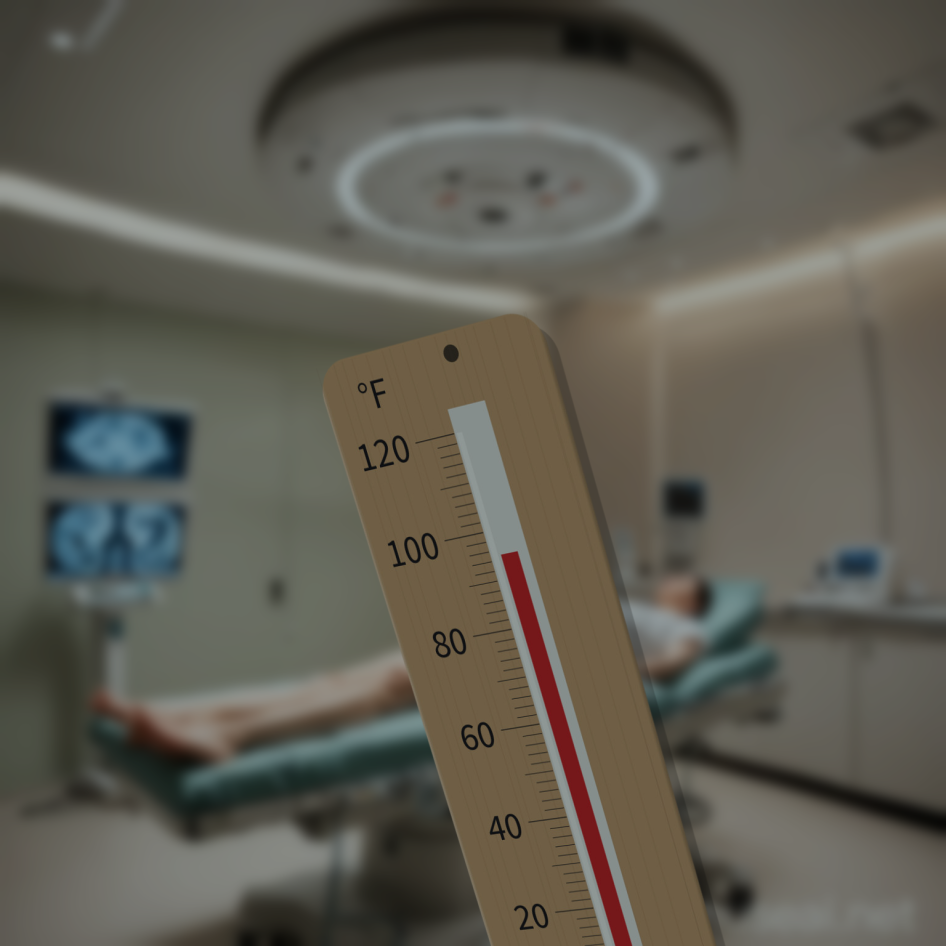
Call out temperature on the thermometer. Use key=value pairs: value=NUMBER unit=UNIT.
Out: value=95 unit=°F
